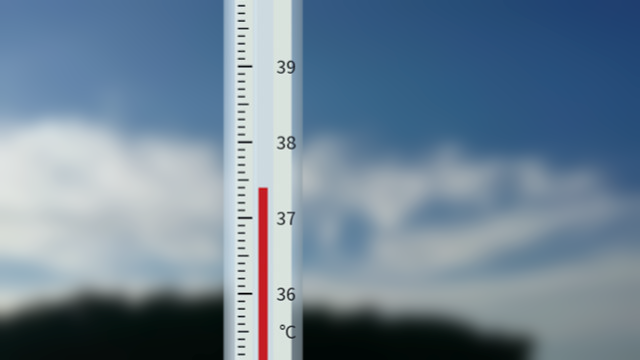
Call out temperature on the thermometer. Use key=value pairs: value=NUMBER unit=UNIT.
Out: value=37.4 unit=°C
